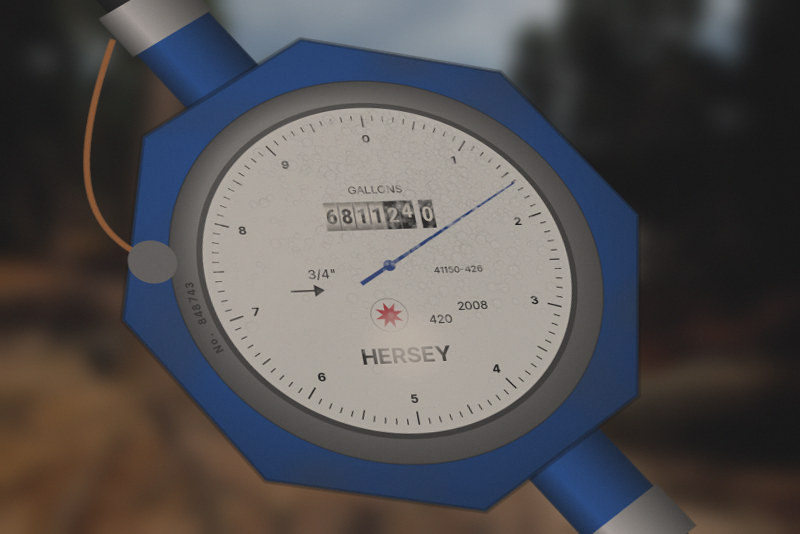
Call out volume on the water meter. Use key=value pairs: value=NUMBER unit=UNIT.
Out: value=6811241.6 unit=gal
